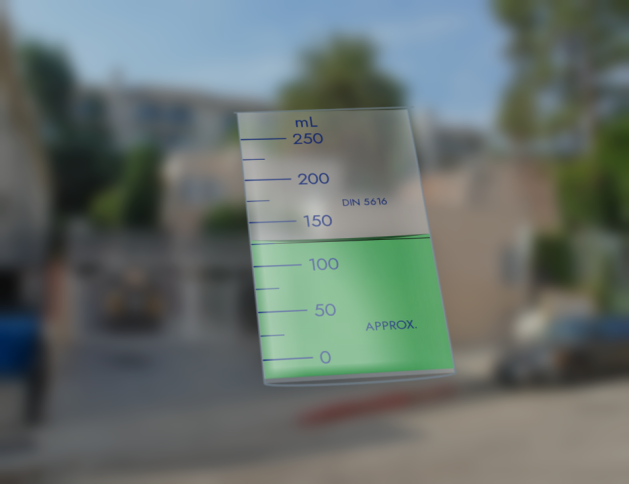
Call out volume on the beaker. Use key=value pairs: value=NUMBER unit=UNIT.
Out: value=125 unit=mL
